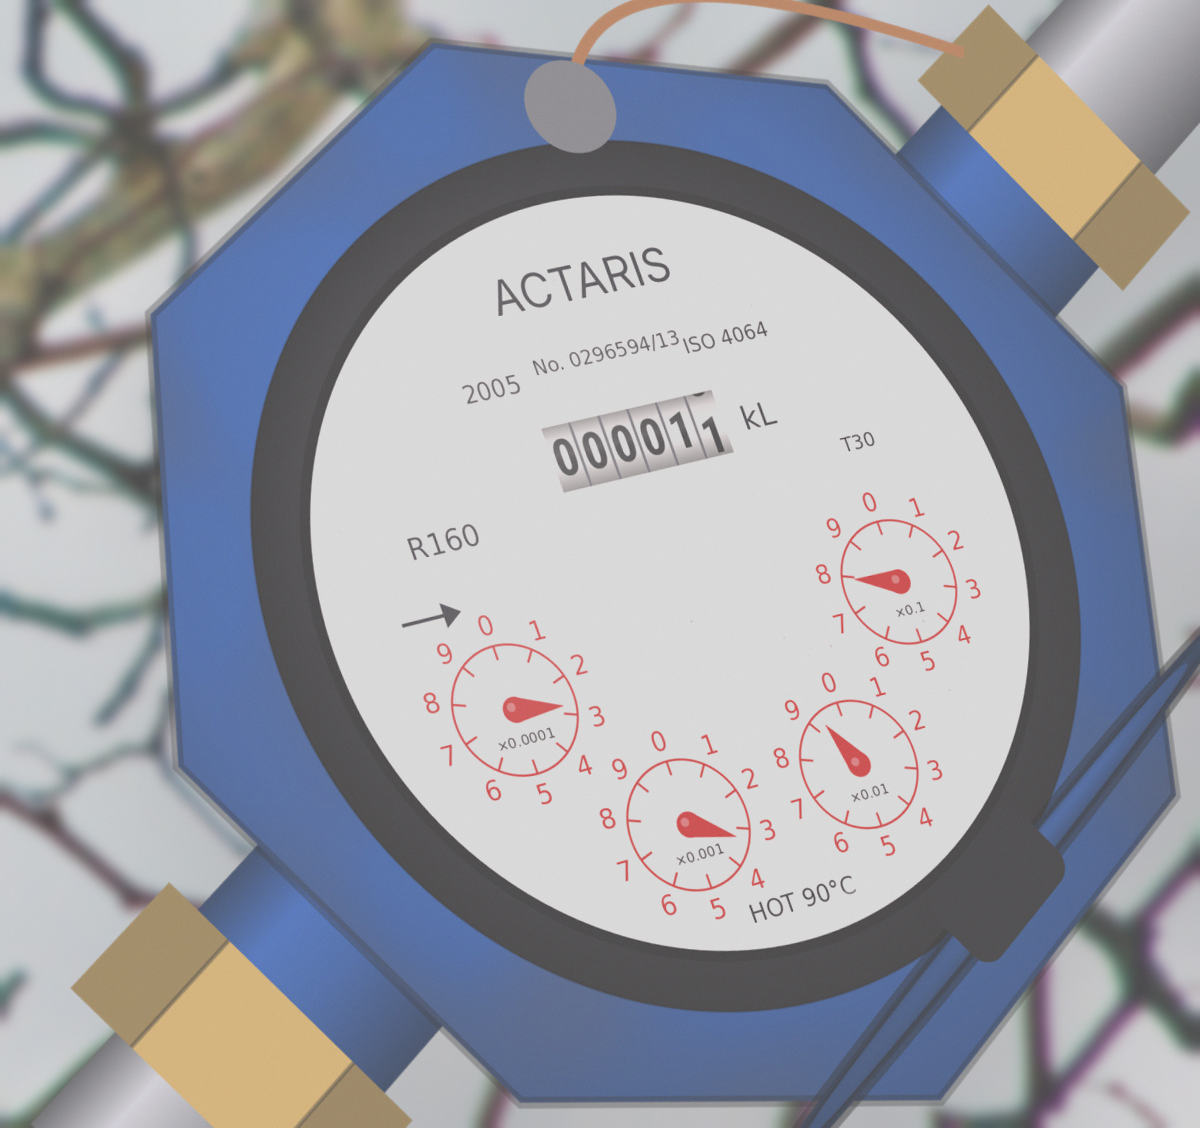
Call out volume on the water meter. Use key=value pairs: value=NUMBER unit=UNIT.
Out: value=10.7932 unit=kL
